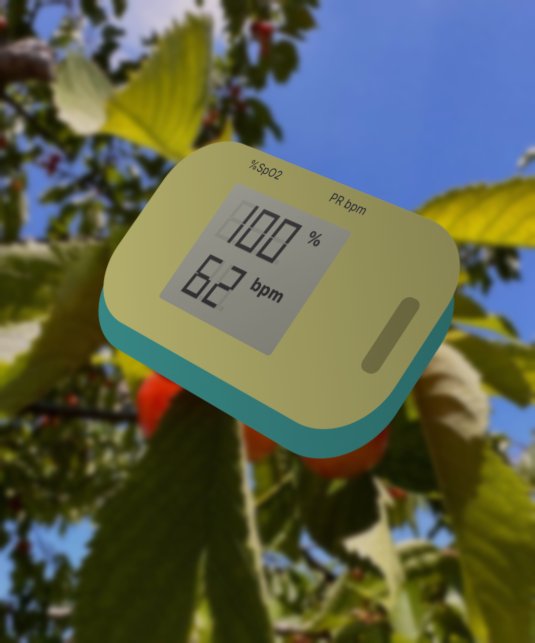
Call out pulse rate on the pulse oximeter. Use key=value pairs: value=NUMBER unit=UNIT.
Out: value=62 unit=bpm
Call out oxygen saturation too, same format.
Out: value=100 unit=%
